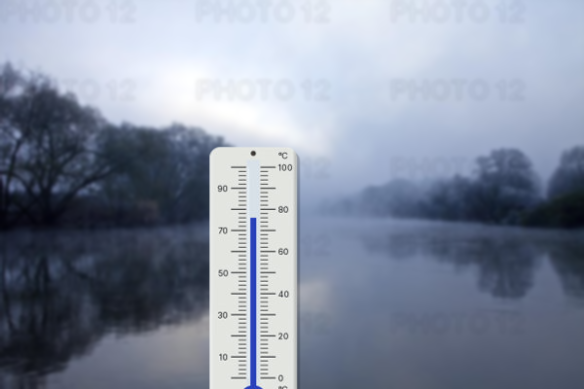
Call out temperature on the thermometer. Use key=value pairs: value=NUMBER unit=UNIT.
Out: value=76 unit=°C
